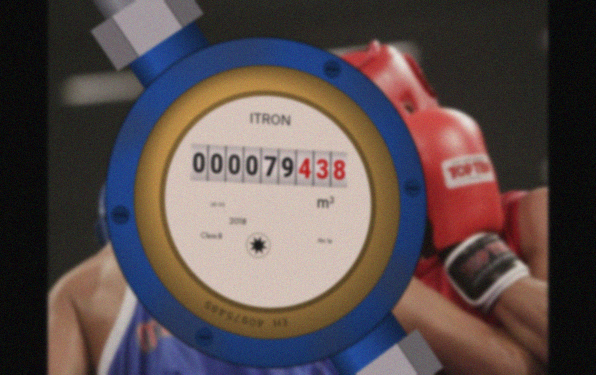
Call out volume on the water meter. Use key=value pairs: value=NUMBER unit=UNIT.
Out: value=79.438 unit=m³
